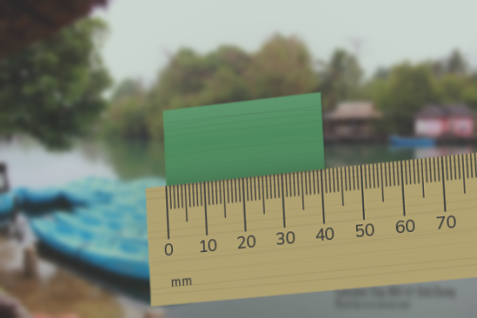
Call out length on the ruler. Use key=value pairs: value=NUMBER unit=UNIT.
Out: value=41 unit=mm
